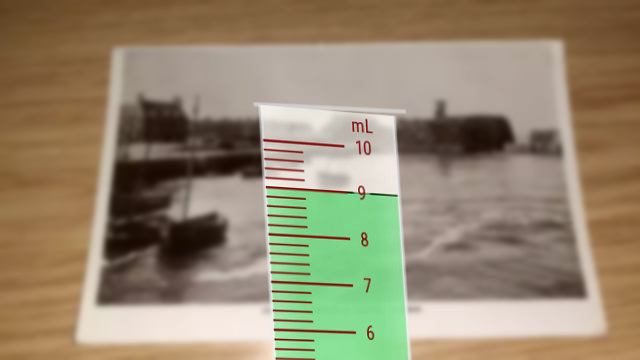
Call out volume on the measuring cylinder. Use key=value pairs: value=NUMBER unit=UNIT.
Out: value=9 unit=mL
